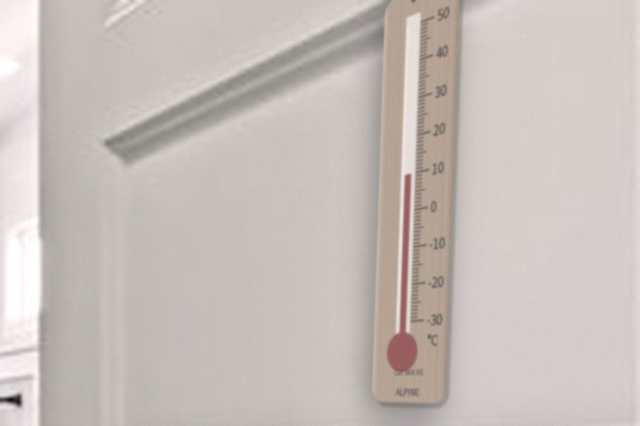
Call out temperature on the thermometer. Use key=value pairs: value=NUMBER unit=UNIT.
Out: value=10 unit=°C
